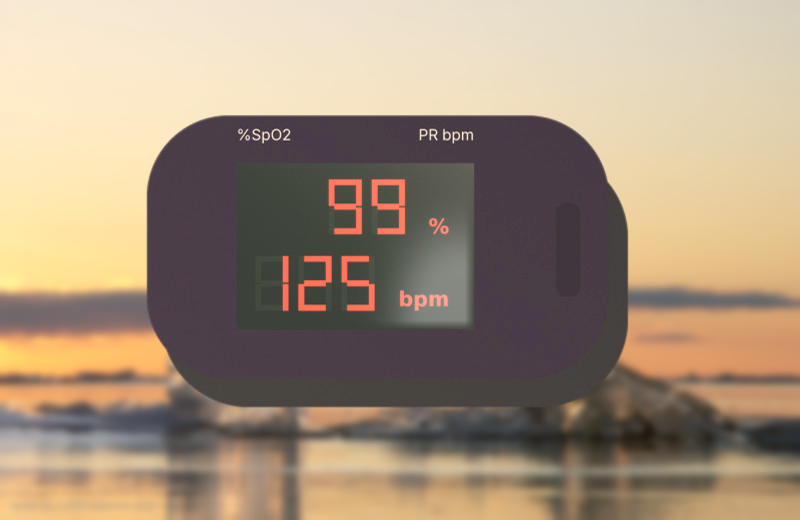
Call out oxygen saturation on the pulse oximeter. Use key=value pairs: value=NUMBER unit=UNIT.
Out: value=99 unit=%
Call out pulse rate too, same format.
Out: value=125 unit=bpm
